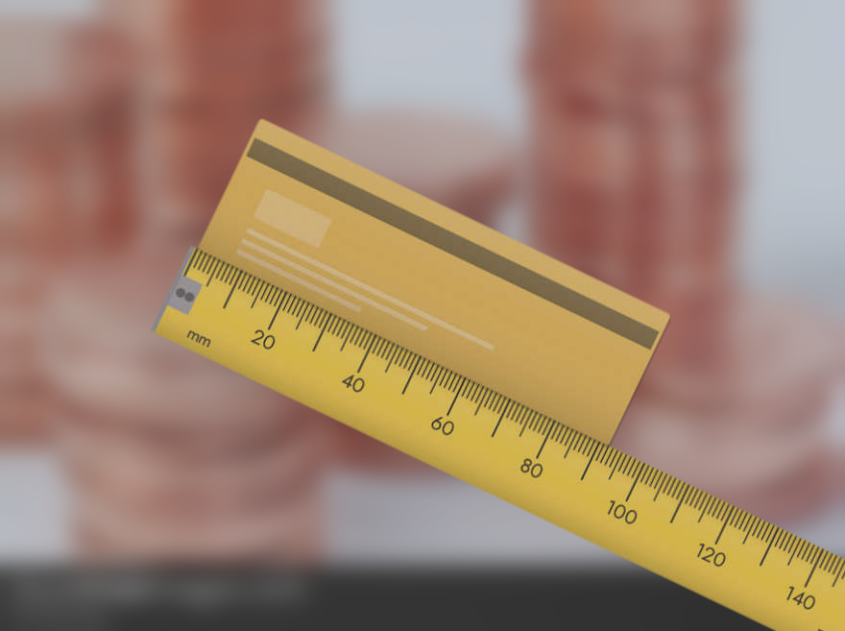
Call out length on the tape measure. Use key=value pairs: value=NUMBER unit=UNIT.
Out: value=92 unit=mm
